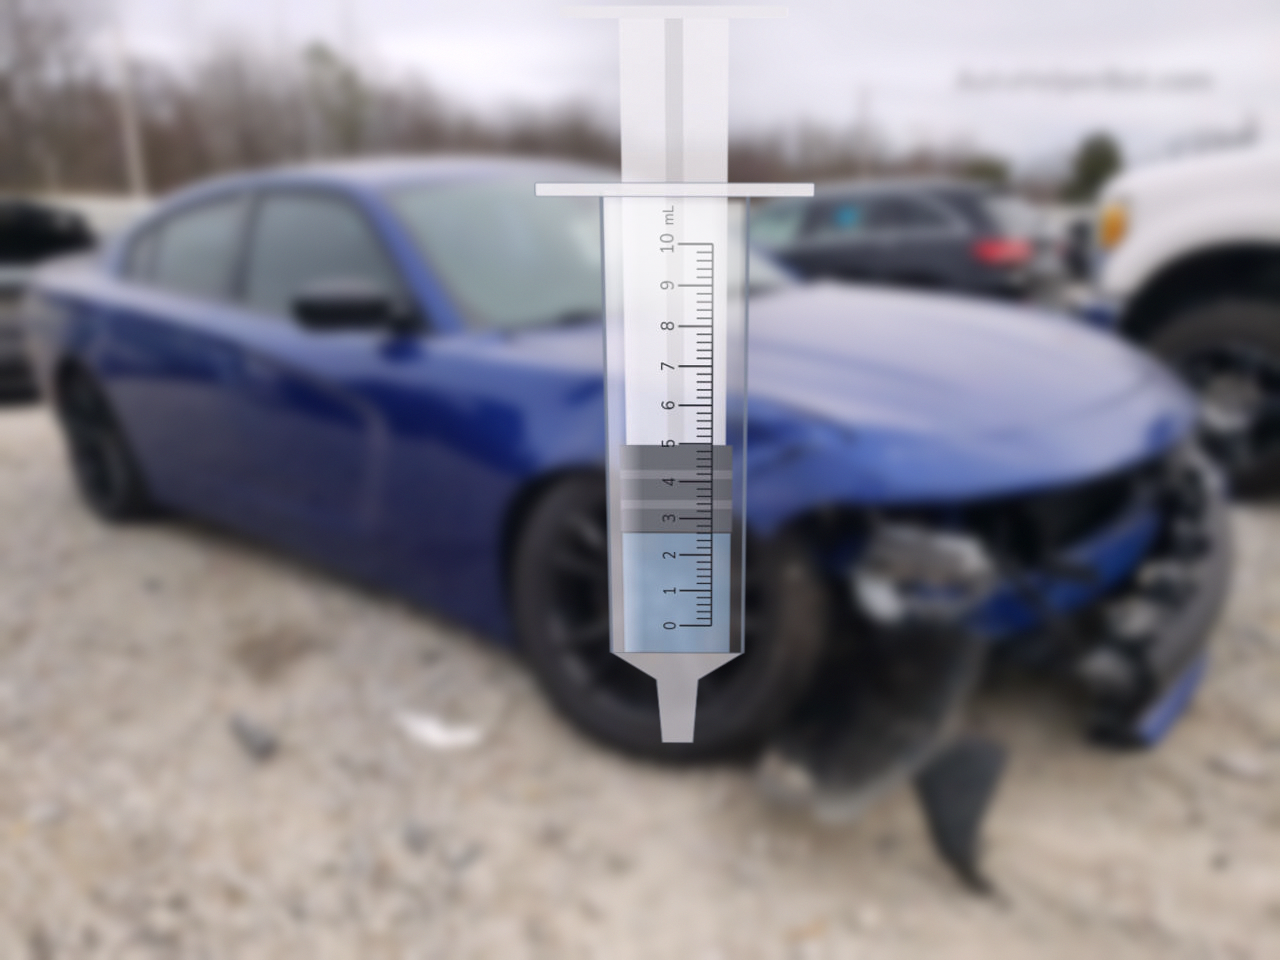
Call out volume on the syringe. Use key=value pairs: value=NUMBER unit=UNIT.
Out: value=2.6 unit=mL
